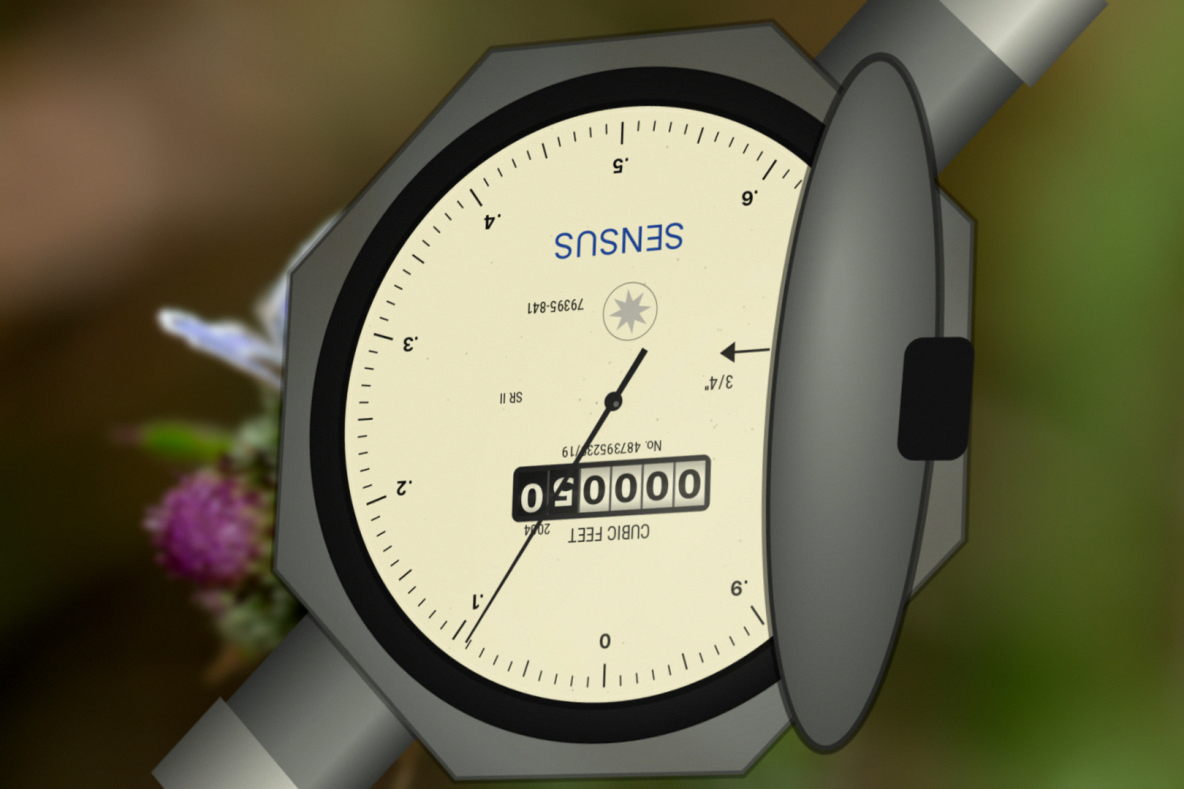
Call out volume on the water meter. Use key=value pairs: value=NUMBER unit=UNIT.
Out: value=50.09 unit=ft³
